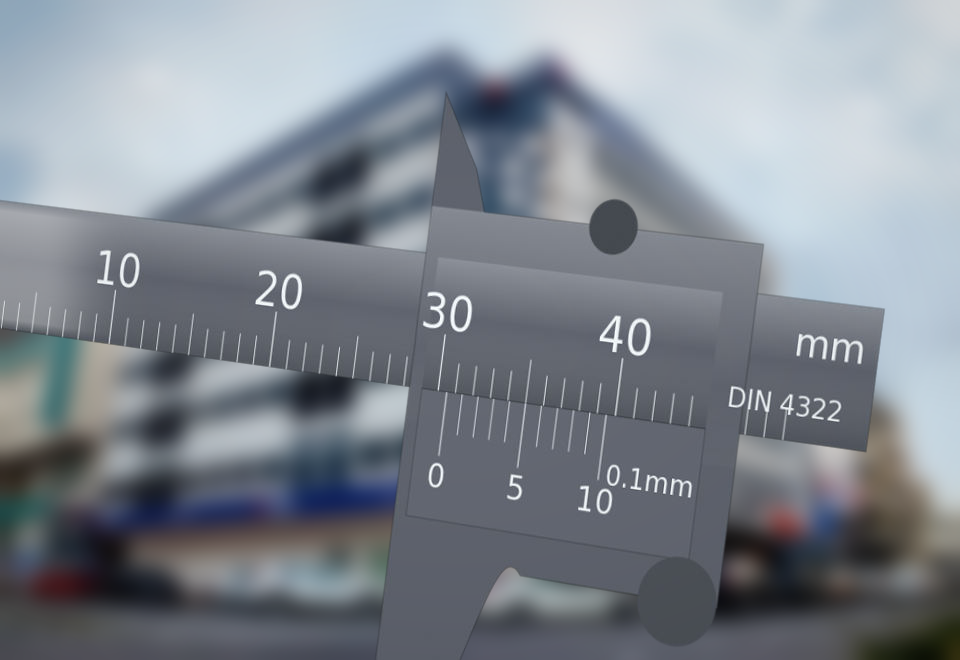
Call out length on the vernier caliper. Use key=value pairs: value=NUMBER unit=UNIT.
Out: value=30.5 unit=mm
